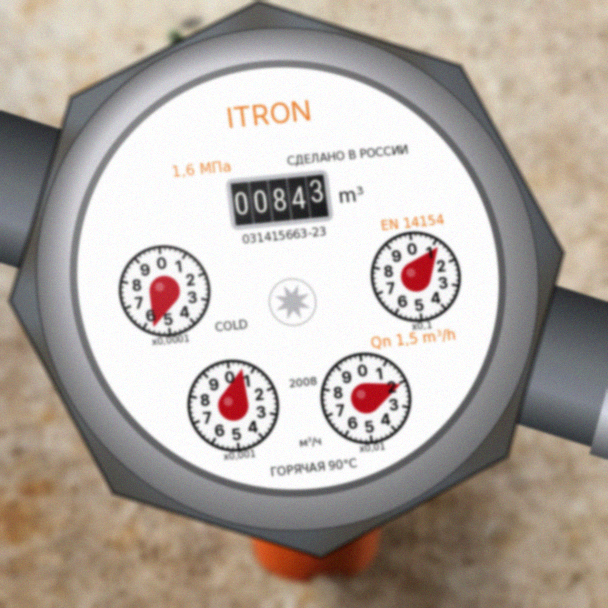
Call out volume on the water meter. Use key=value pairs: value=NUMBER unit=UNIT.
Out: value=843.1205 unit=m³
